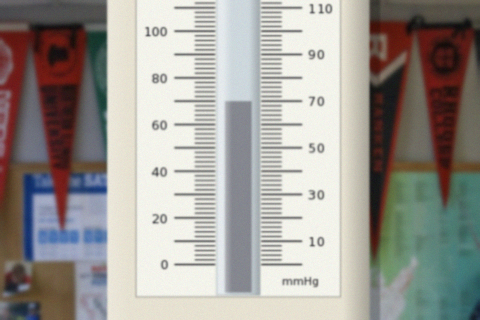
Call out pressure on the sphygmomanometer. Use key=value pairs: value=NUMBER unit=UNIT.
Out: value=70 unit=mmHg
